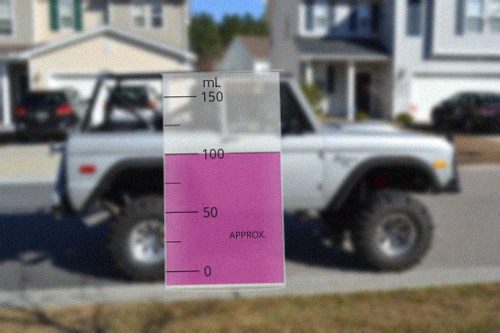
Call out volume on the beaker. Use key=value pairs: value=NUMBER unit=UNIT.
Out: value=100 unit=mL
